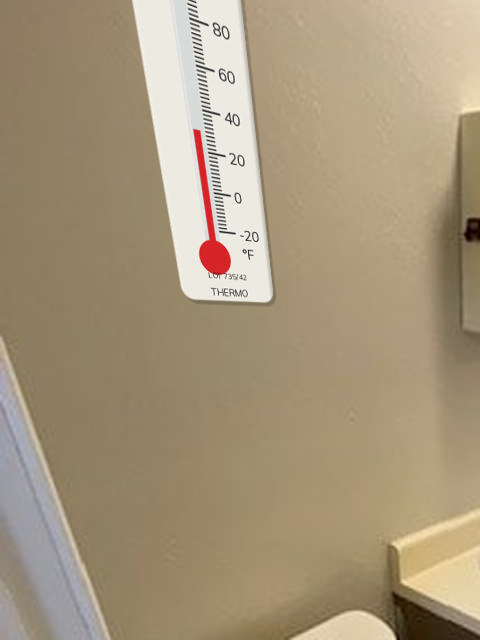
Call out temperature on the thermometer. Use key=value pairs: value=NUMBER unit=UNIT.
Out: value=30 unit=°F
